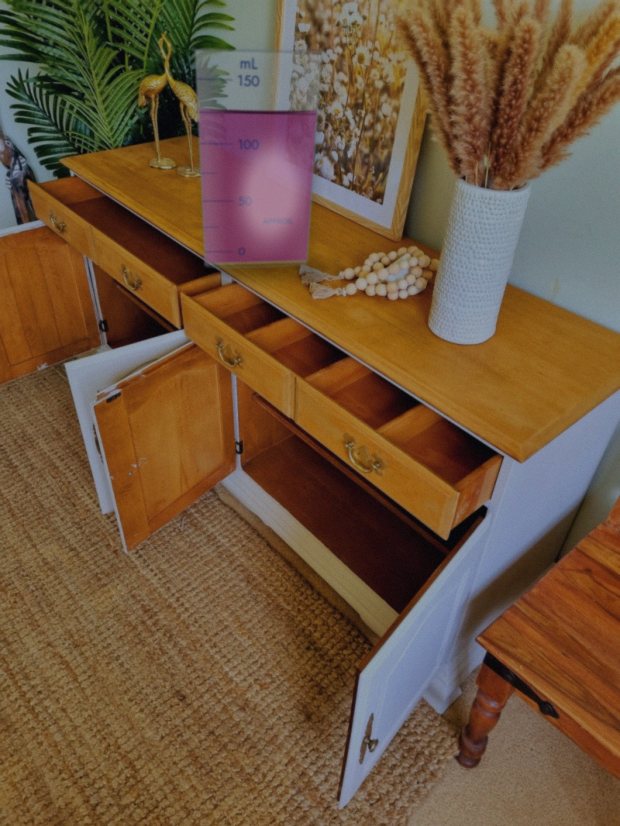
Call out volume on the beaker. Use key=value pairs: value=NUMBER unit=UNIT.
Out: value=125 unit=mL
